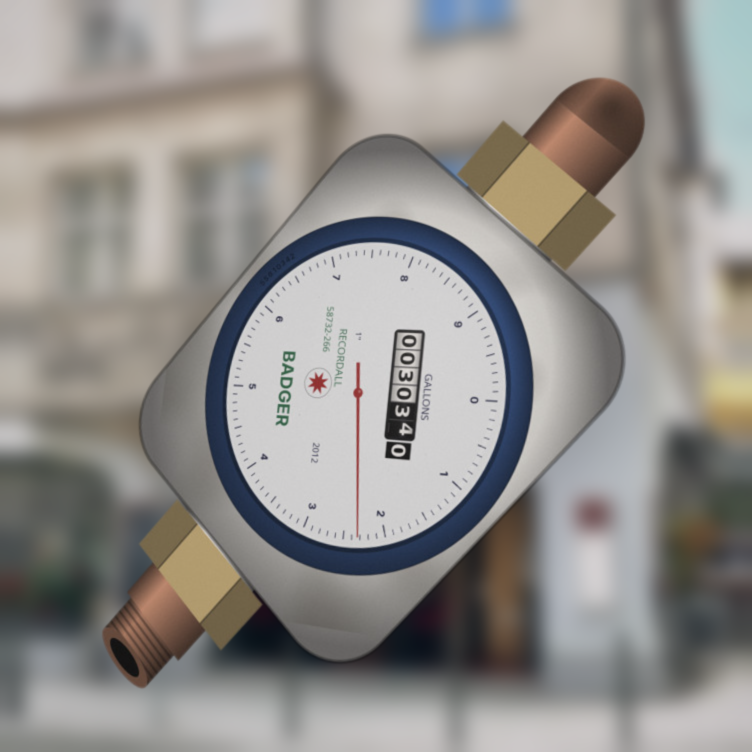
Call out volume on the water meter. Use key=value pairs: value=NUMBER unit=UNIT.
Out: value=30342.3 unit=gal
